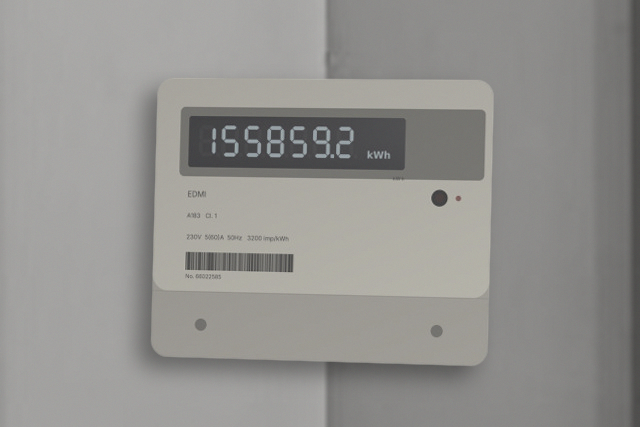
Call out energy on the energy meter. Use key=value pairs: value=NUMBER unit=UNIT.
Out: value=155859.2 unit=kWh
